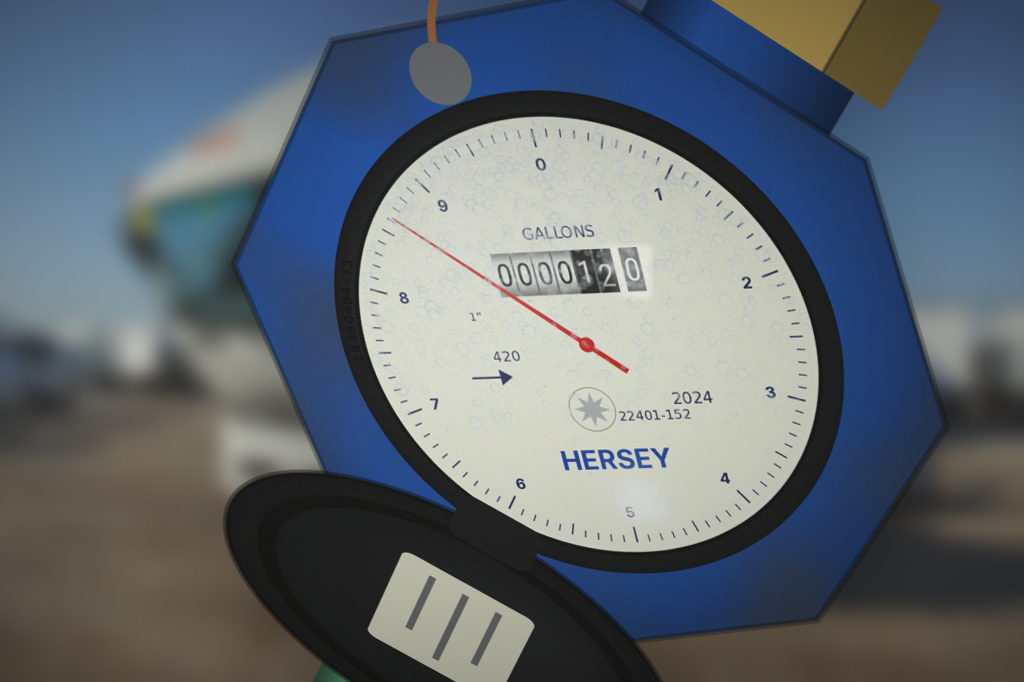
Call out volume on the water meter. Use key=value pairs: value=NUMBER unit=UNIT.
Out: value=118.6 unit=gal
